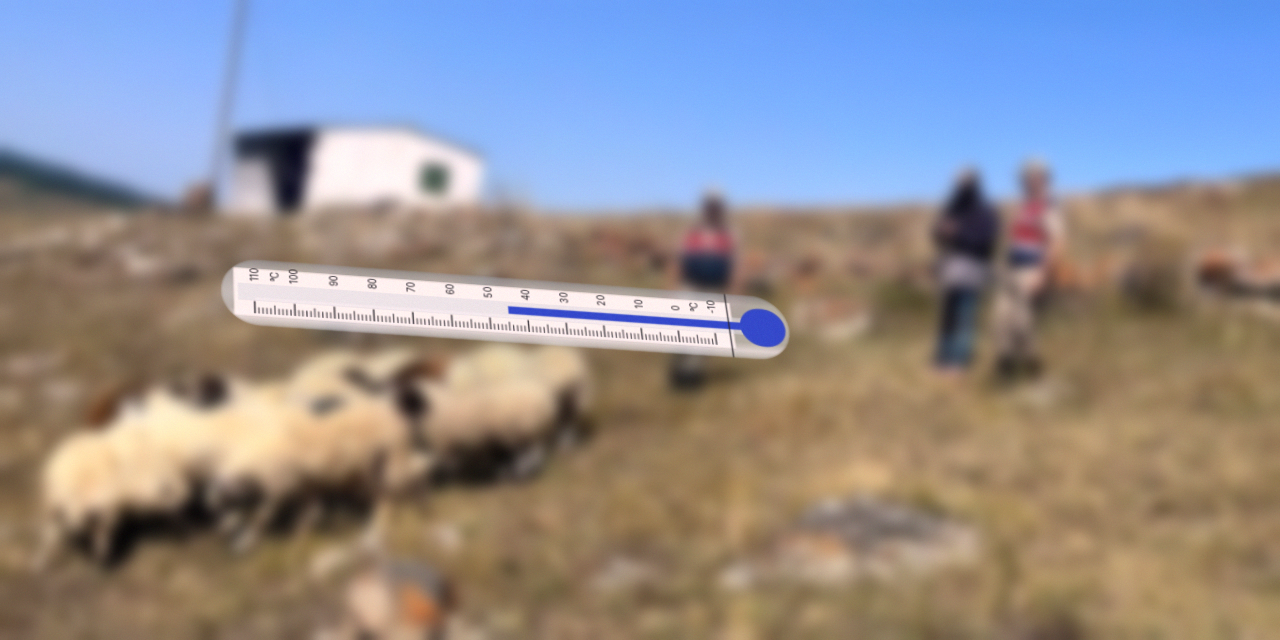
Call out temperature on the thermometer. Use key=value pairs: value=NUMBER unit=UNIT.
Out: value=45 unit=°C
